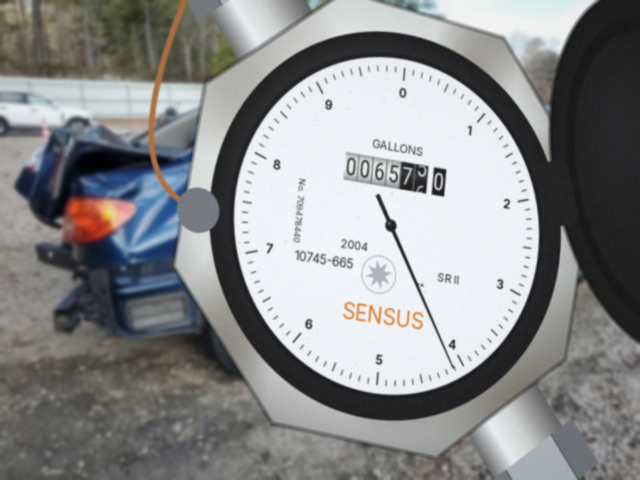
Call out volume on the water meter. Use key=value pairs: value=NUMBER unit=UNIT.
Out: value=65754.1 unit=gal
